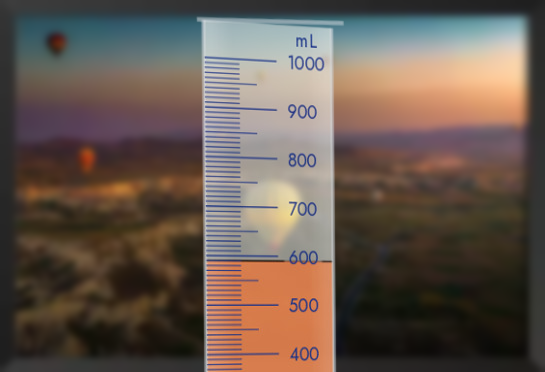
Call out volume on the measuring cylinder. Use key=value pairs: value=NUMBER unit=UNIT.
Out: value=590 unit=mL
